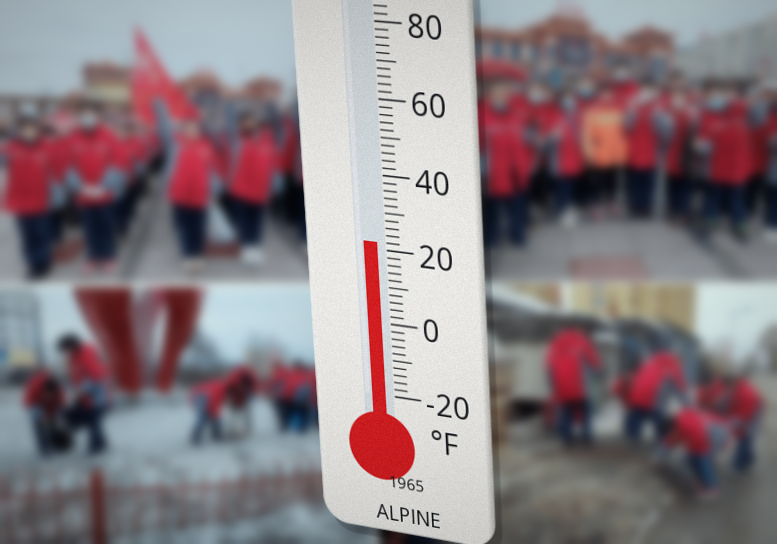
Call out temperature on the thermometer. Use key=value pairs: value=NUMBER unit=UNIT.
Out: value=22 unit=°F
